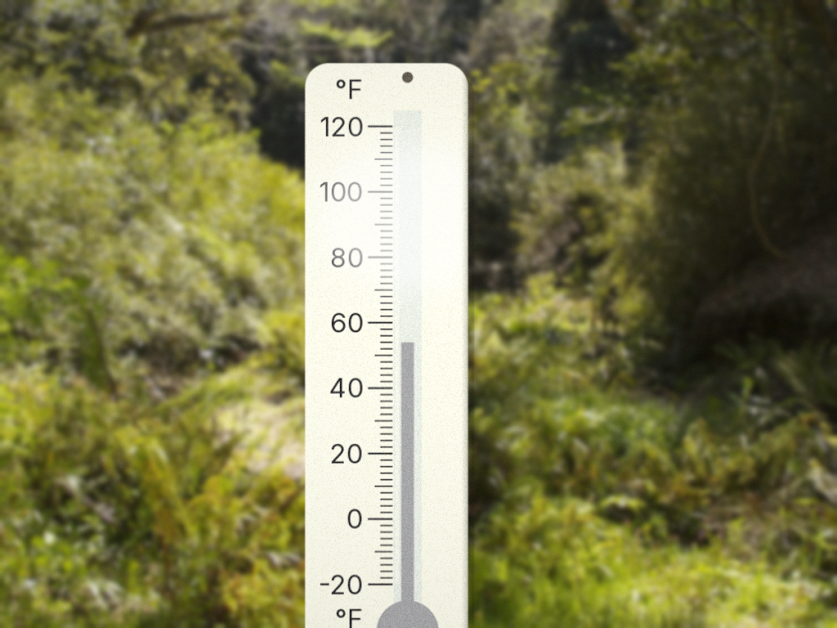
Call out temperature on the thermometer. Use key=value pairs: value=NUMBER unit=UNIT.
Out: value=54 unit=°F
